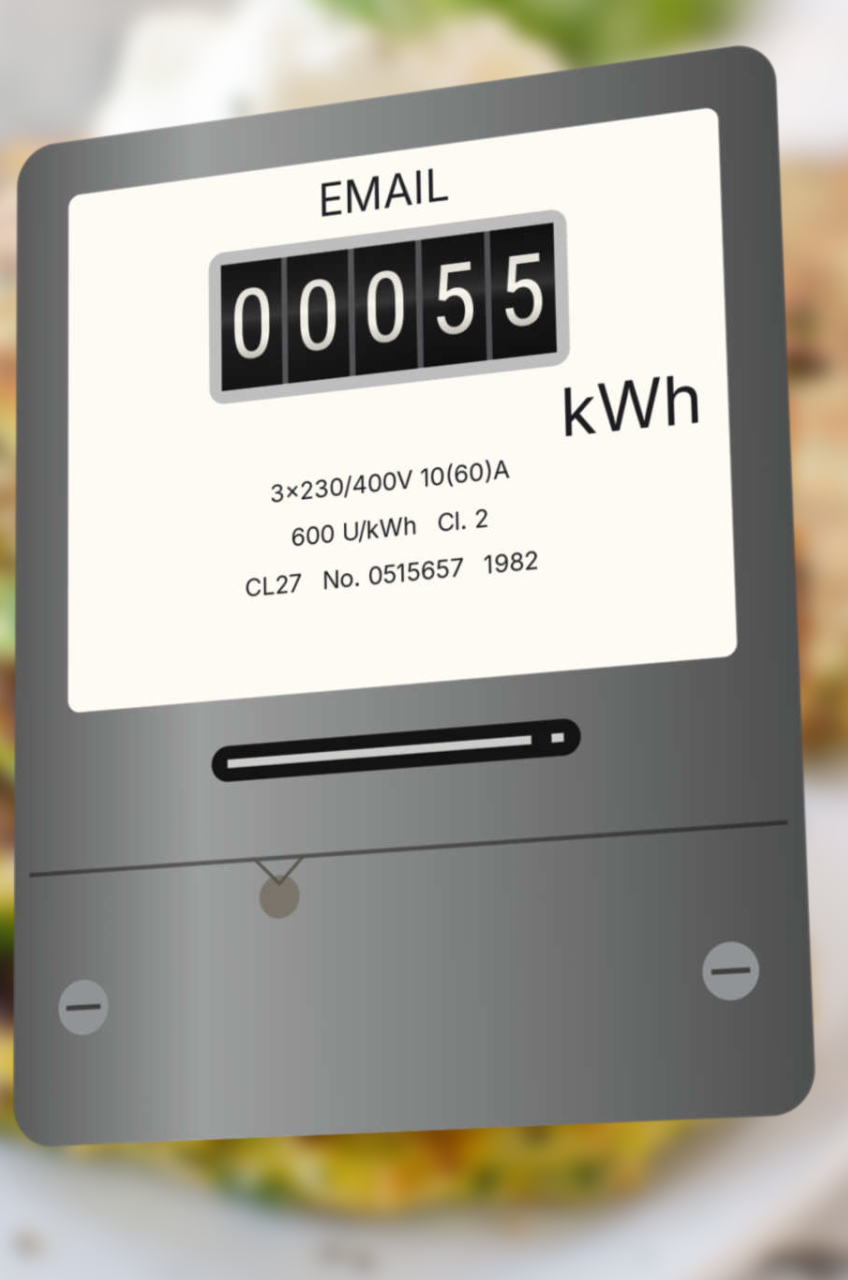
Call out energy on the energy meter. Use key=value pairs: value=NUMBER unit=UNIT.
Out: value=55 unit=kWh
